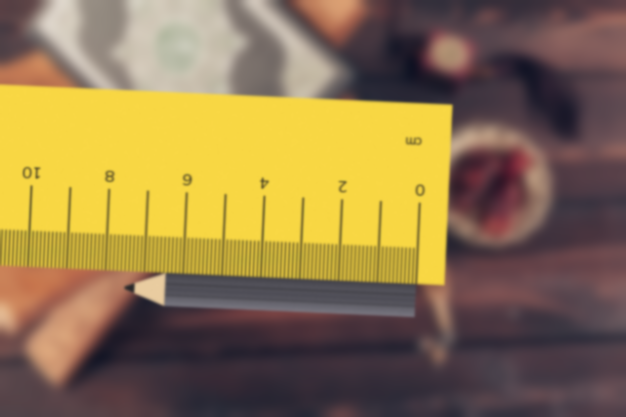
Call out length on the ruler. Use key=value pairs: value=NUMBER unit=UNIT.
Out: value=7.5 unit=cm
